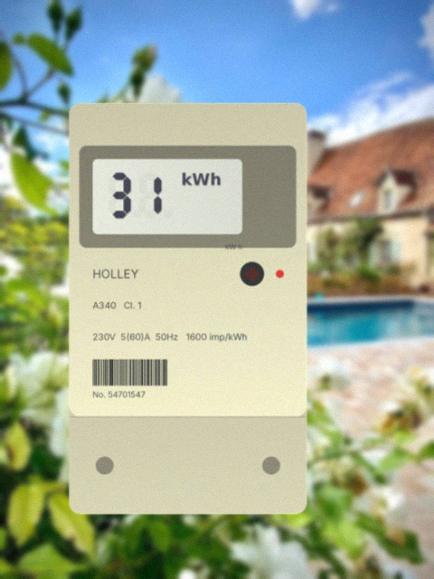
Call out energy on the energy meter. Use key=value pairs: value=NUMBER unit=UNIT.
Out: value=31 unit=kWh
